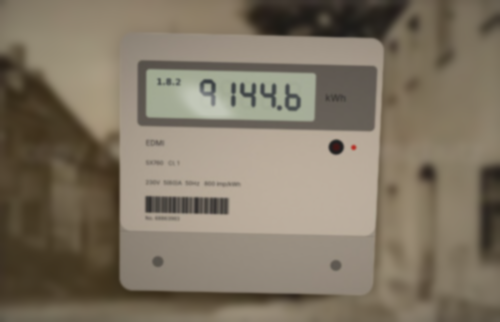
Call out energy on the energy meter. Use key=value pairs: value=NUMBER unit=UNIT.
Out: value=9144.6 unit=kWh
